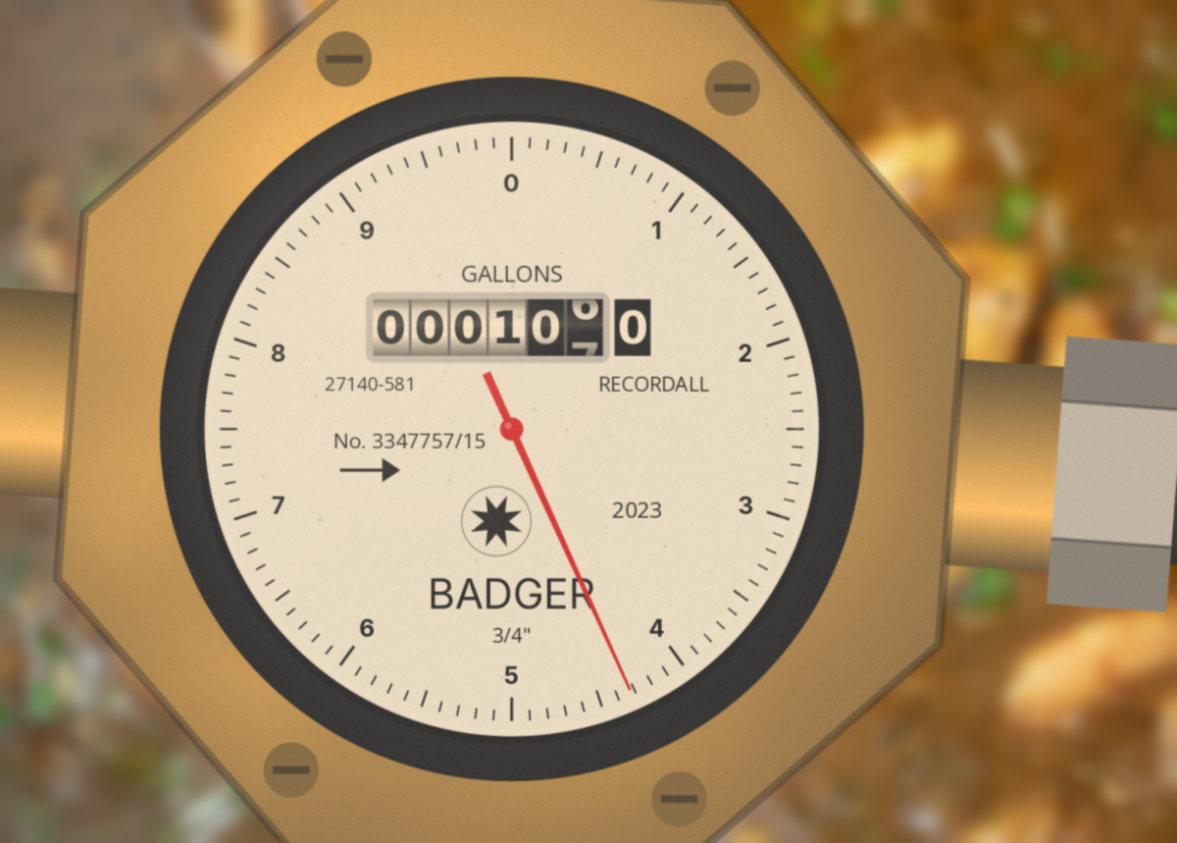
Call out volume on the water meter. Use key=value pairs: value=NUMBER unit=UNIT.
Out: value=1064.3 unit=gal
